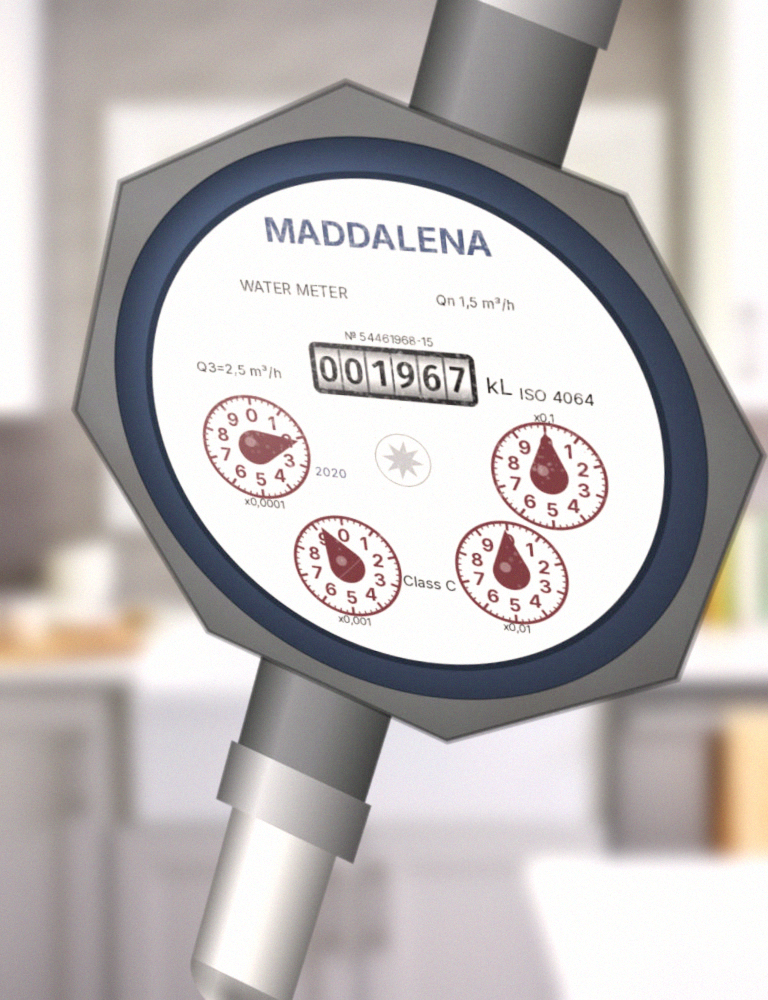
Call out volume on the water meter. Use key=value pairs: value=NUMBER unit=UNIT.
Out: value=1966.9992 unit=kL
